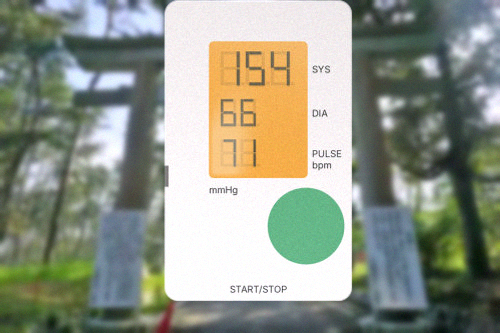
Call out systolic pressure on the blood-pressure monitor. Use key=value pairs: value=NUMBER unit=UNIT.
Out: value=154 unit=mmHg
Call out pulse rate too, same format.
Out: value=71 unit=bpm
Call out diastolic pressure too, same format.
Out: value=66 unit=mmHg
